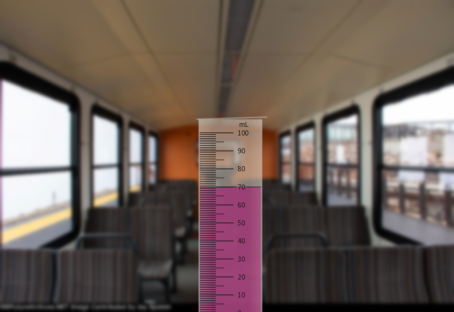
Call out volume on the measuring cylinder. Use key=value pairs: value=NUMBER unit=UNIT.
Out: value=70 unit=mL
